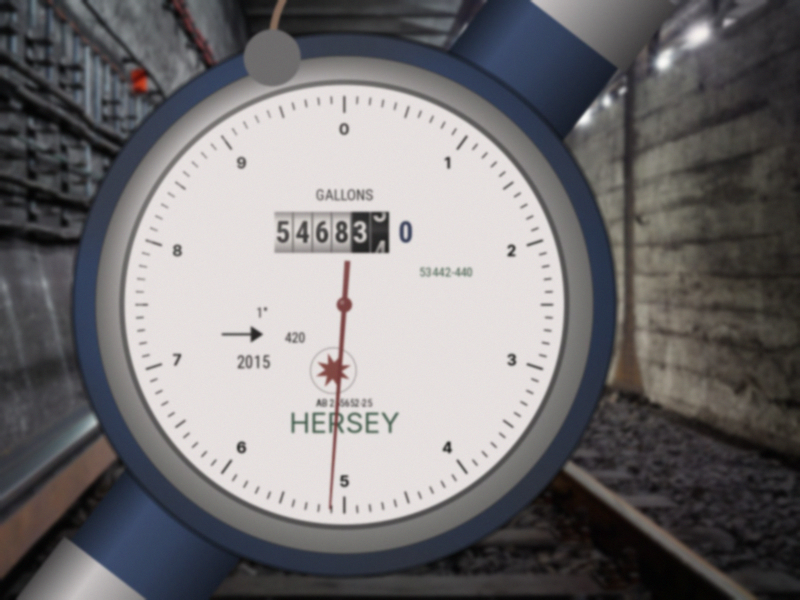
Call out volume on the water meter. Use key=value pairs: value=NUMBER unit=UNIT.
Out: value=5468335.1 unit=gal
